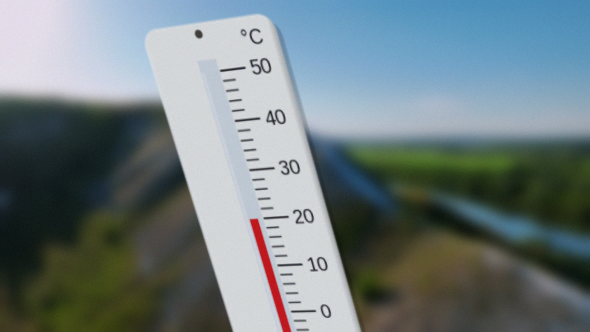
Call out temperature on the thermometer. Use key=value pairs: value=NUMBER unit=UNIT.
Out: value=20 unit=°C
